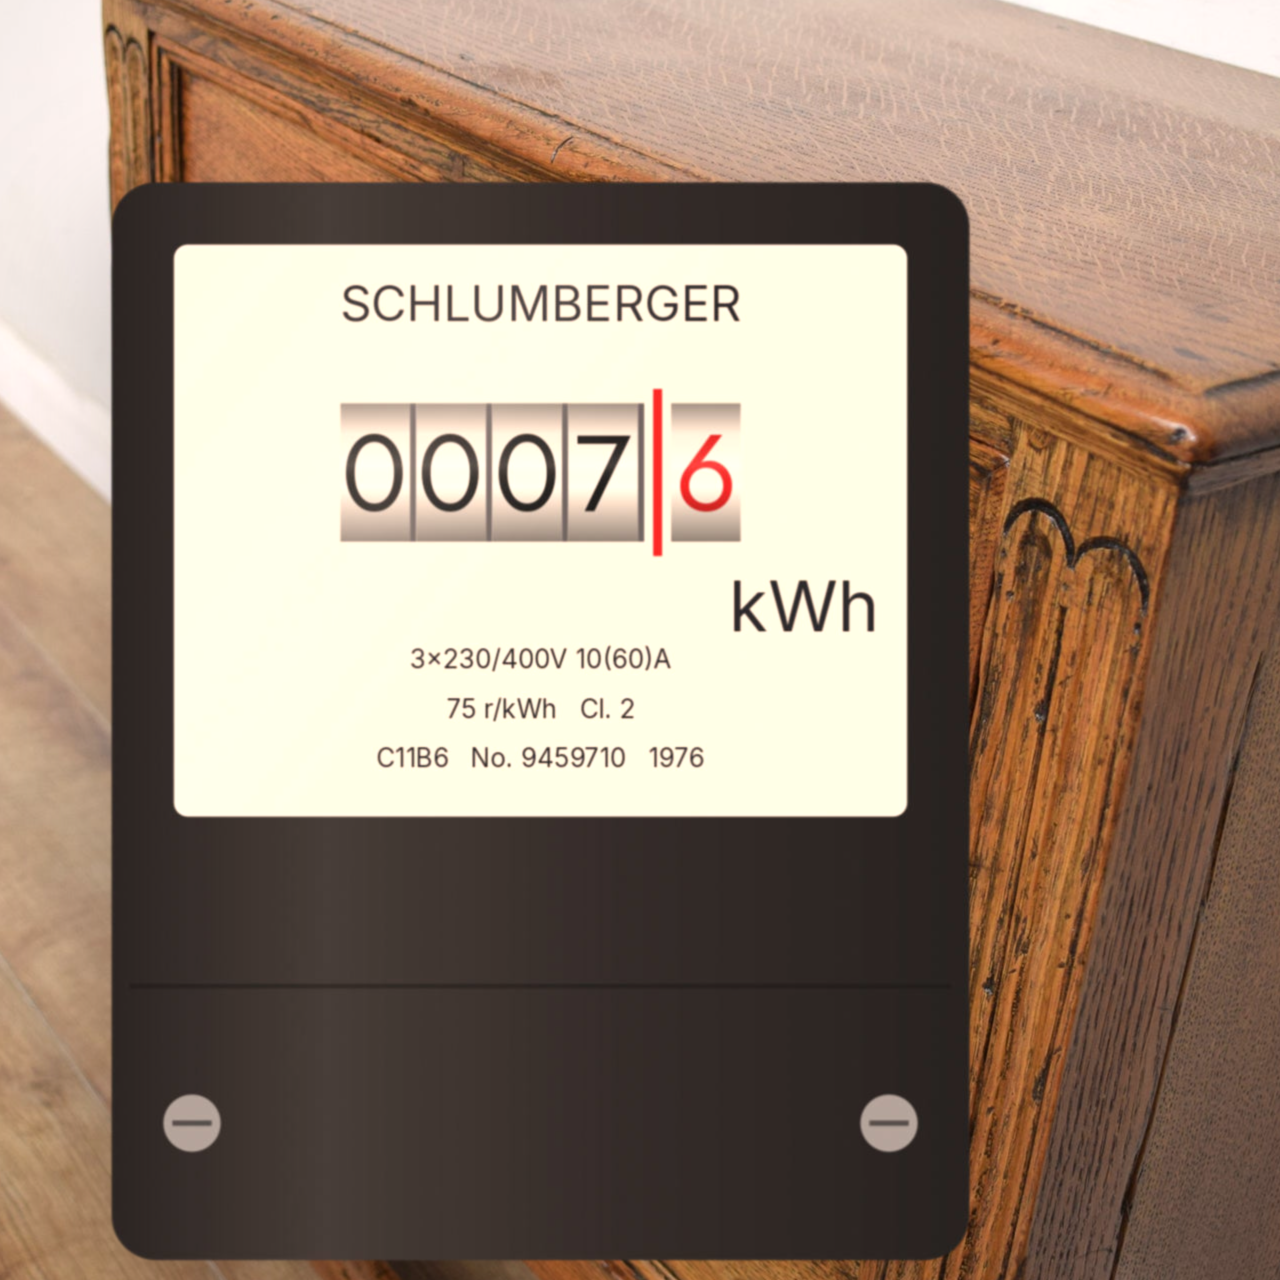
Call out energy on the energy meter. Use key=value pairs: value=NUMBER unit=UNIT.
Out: value=7.6 unit=kWh
